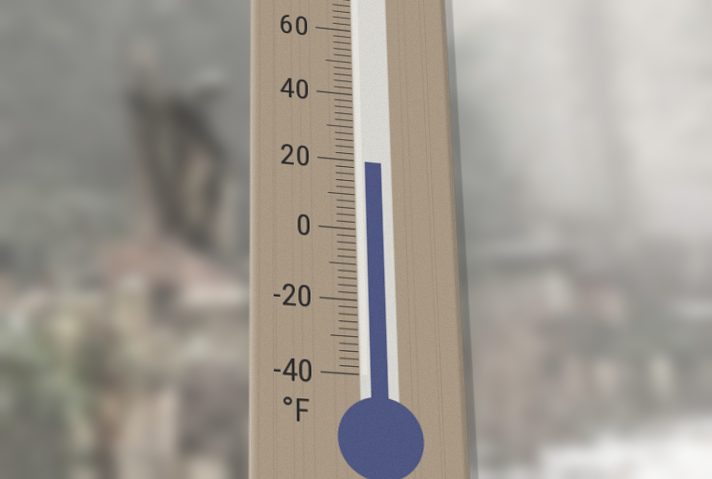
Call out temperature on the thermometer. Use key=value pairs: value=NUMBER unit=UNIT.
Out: value=20 unit=°F
